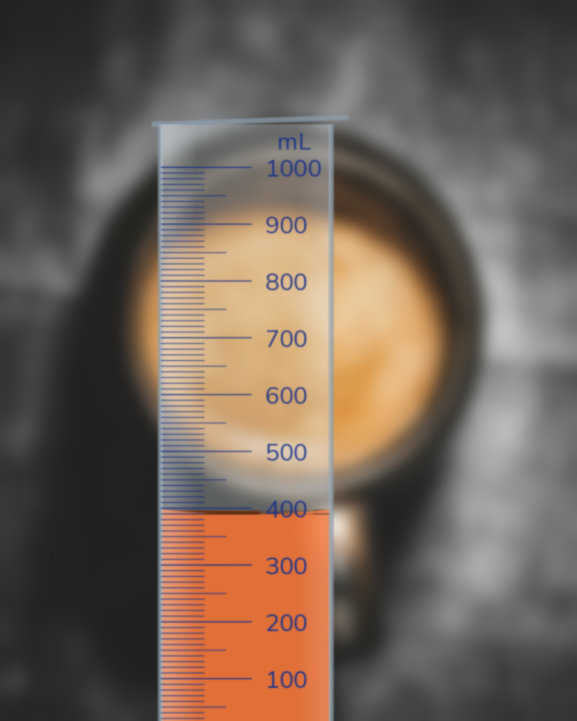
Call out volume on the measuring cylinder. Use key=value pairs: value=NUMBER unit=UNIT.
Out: value=390 unit=mL
